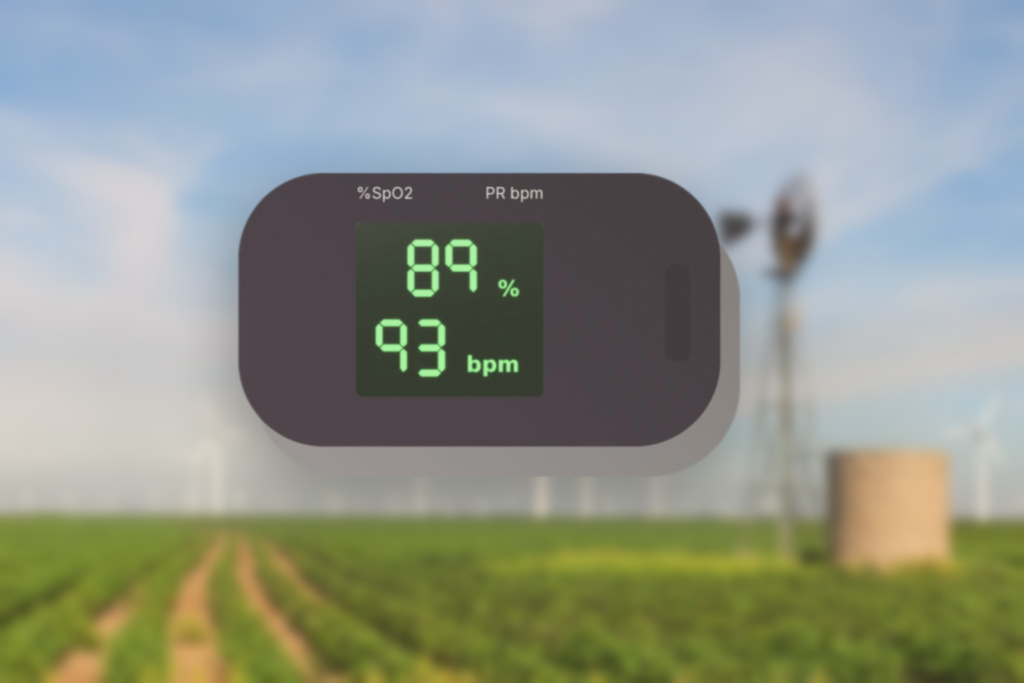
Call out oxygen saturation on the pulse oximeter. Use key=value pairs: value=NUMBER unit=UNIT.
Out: value=89 unit=%
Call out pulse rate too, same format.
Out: value=93 unit=bpm
